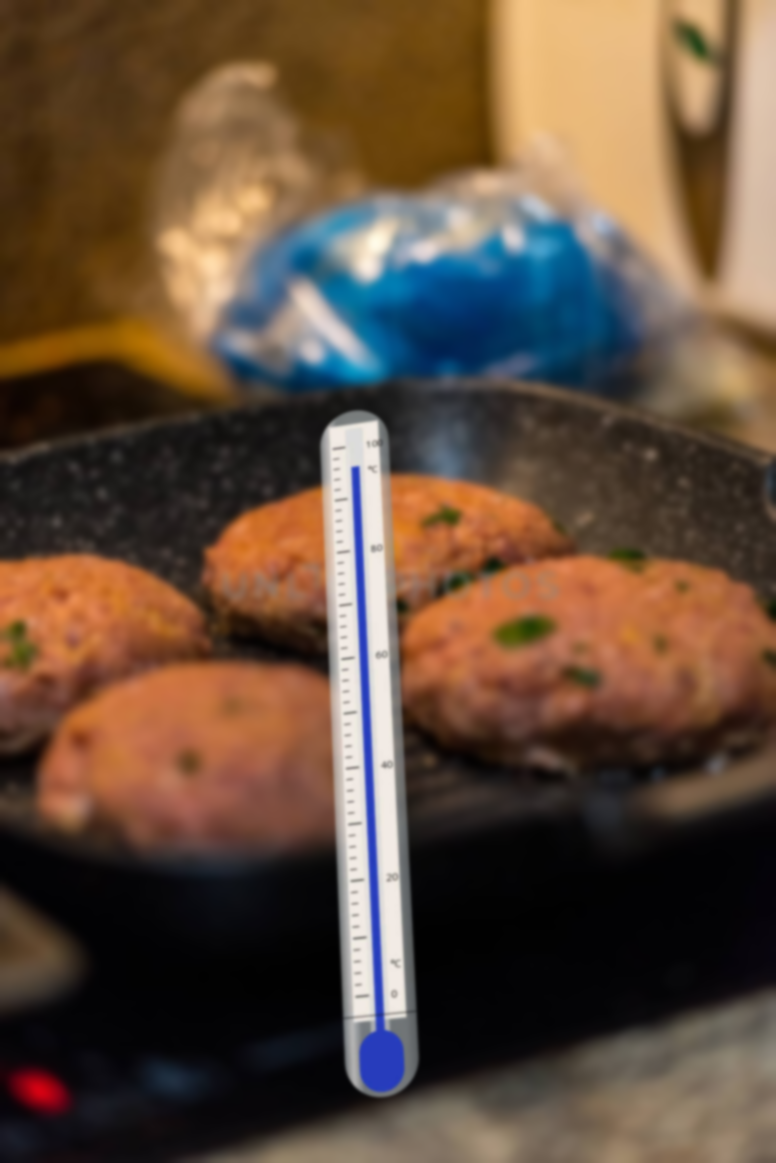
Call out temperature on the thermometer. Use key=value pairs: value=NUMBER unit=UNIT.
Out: value=96 unit=°C
